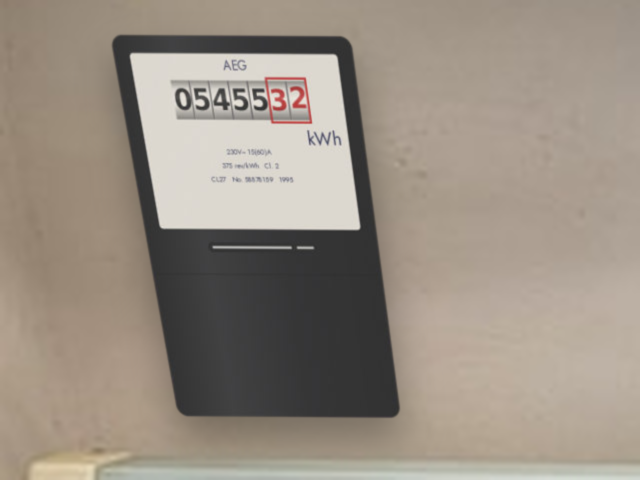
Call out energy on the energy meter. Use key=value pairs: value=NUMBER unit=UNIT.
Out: value=5455.32 unit=kWh
